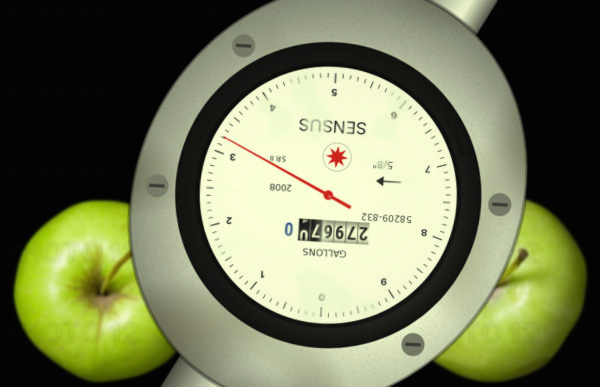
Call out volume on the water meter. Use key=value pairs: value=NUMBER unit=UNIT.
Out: value=2796703.2 unit=gal
